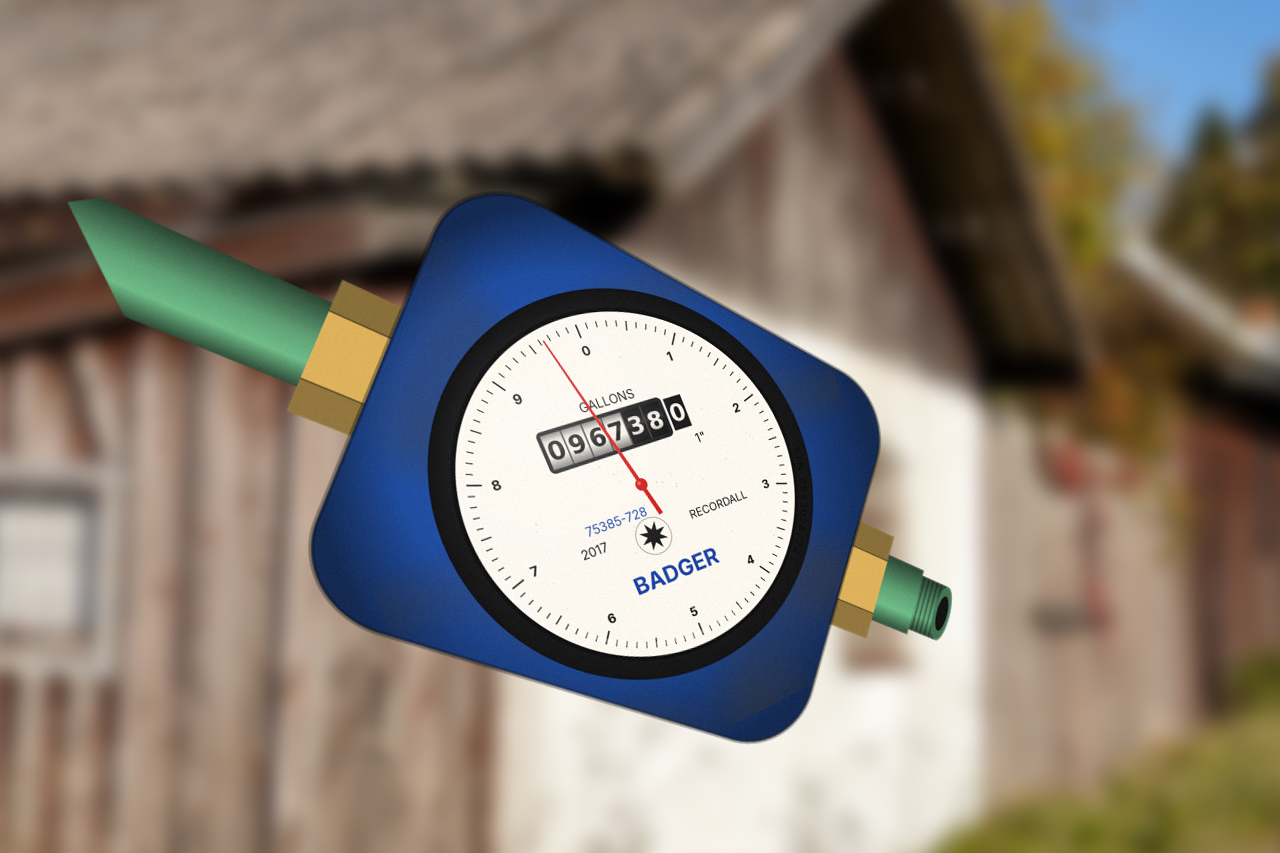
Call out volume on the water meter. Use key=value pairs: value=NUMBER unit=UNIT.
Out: value=967379.6 unit=gal
